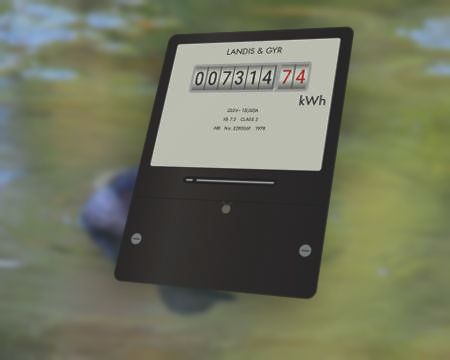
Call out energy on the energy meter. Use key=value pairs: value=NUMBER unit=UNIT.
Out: value=7314.74 unit=kWh
